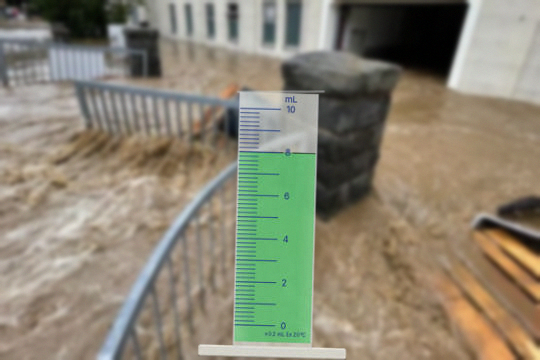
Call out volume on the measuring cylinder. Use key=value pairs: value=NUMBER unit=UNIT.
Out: value=8 unit=mL
